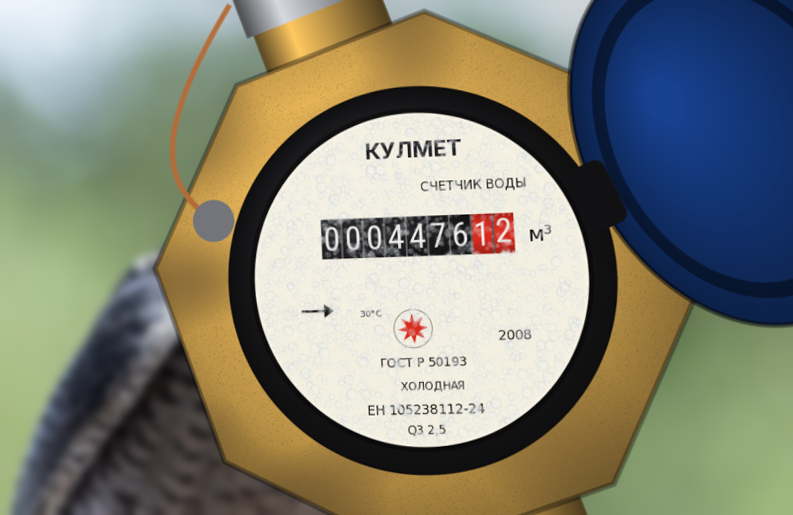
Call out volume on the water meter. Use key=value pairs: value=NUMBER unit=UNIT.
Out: value=4476.12 unit=m³
